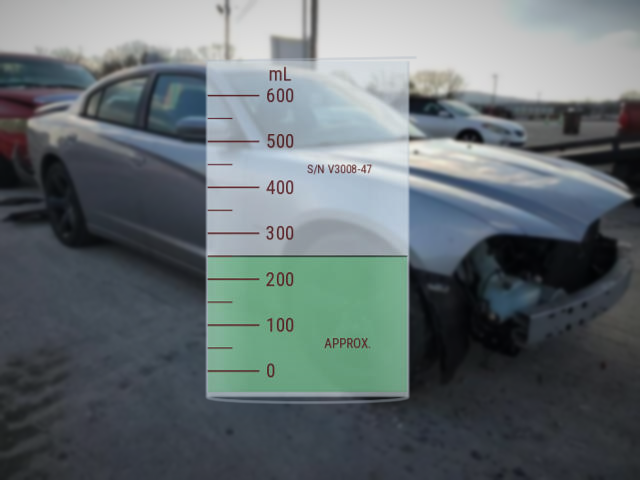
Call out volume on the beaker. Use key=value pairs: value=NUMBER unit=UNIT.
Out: value=250 unit=mL
